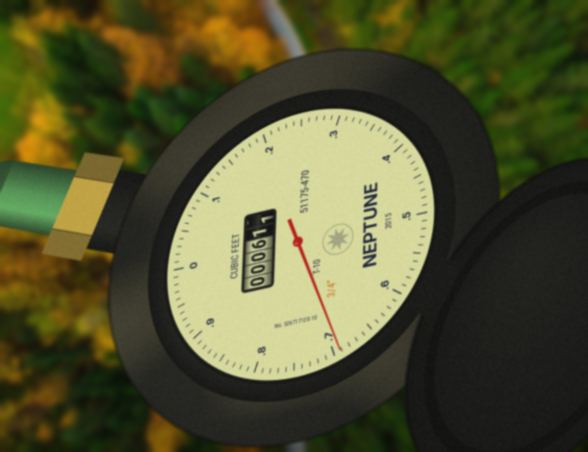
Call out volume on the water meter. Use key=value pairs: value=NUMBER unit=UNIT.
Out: value=610.69 unit=ft³
